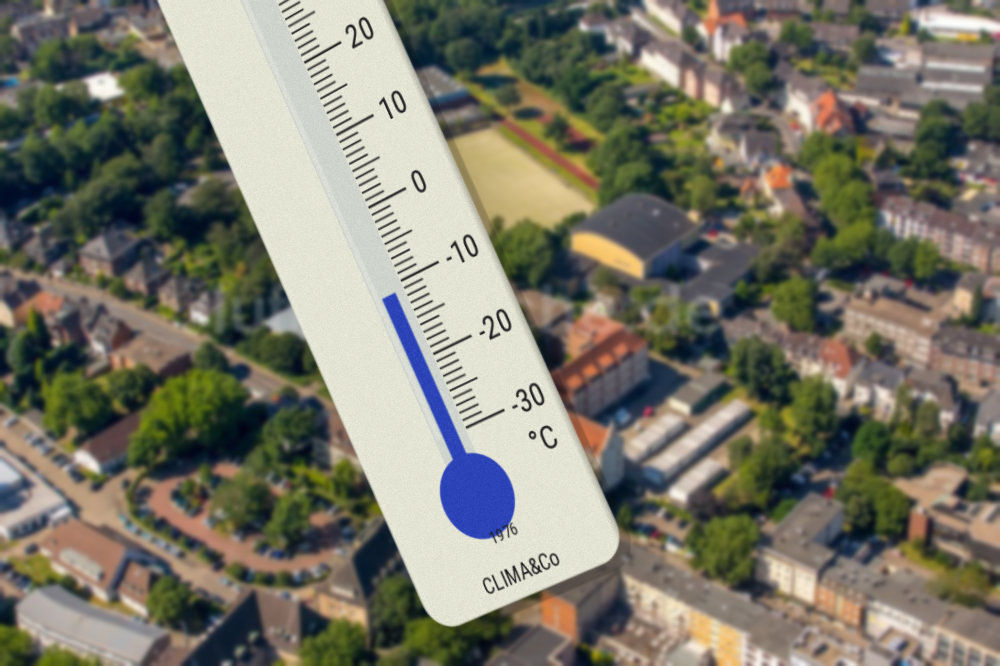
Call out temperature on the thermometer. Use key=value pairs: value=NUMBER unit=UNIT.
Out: value=-11 unit=°C
